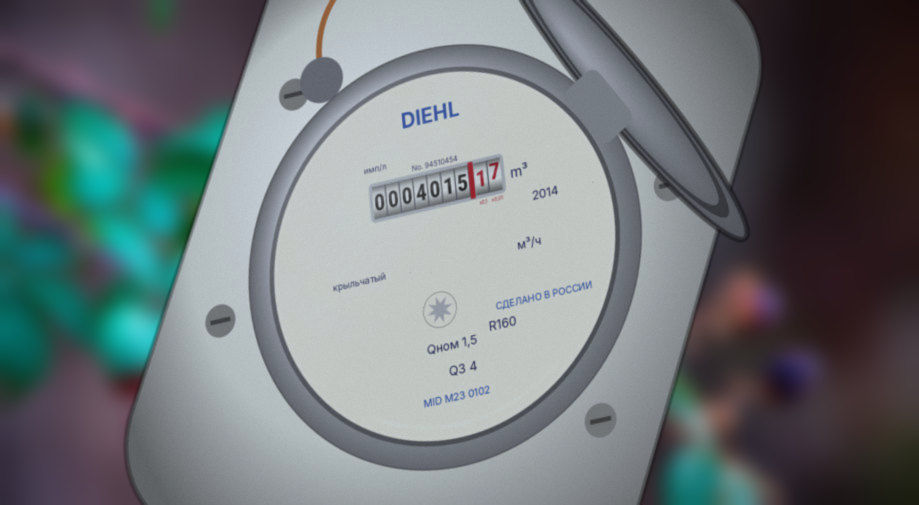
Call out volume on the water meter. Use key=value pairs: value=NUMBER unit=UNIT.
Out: value=4015.17 unit=m³
